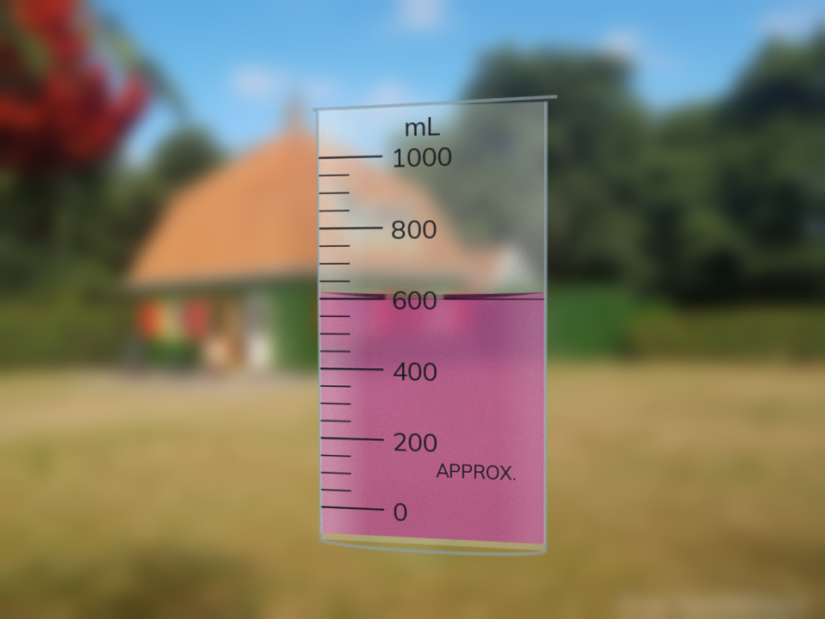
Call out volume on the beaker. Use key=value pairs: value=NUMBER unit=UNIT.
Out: value=600 unit=mL
